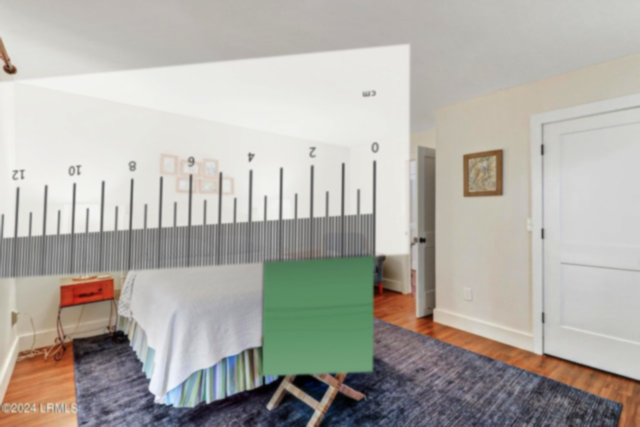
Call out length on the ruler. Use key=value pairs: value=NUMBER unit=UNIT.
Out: value=3.5 unit=cm
